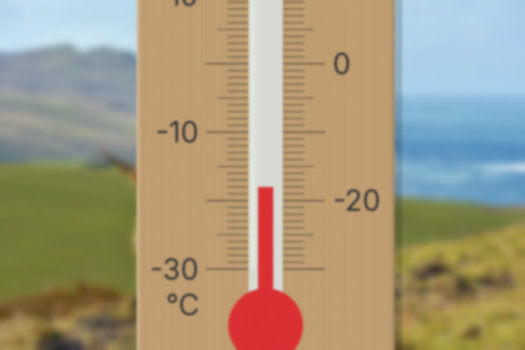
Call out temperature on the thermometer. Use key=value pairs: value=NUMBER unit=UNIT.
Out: value=-18 unit=°C
